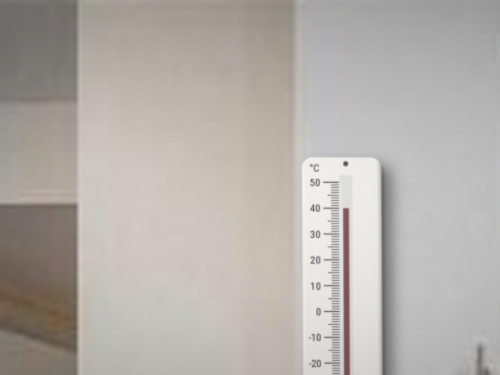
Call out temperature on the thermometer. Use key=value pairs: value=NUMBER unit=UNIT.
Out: value=40 unit=°C
